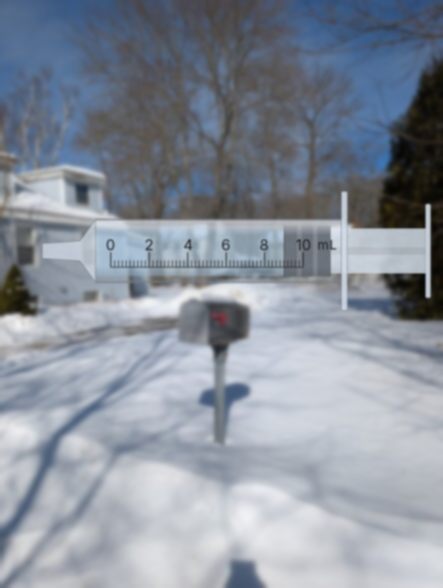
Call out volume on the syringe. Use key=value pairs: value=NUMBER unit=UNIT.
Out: value=9 unit=mL
